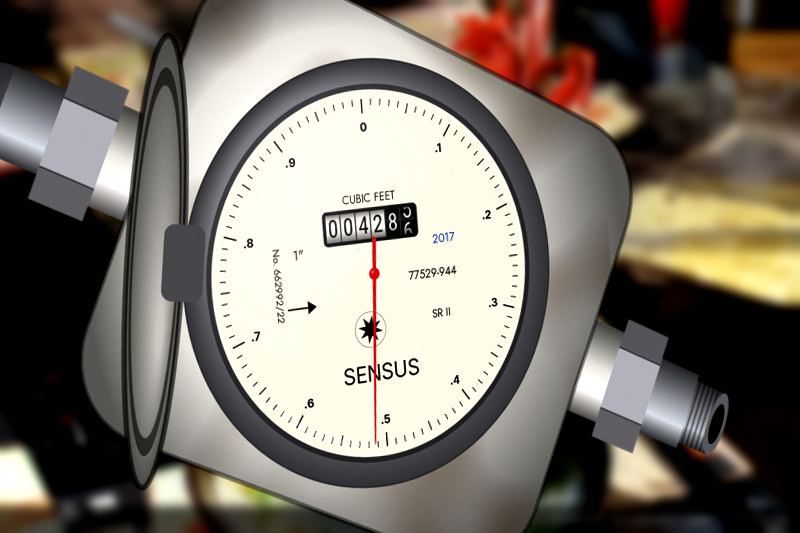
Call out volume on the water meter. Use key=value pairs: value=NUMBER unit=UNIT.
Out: value=4285.51 unit=ft³
